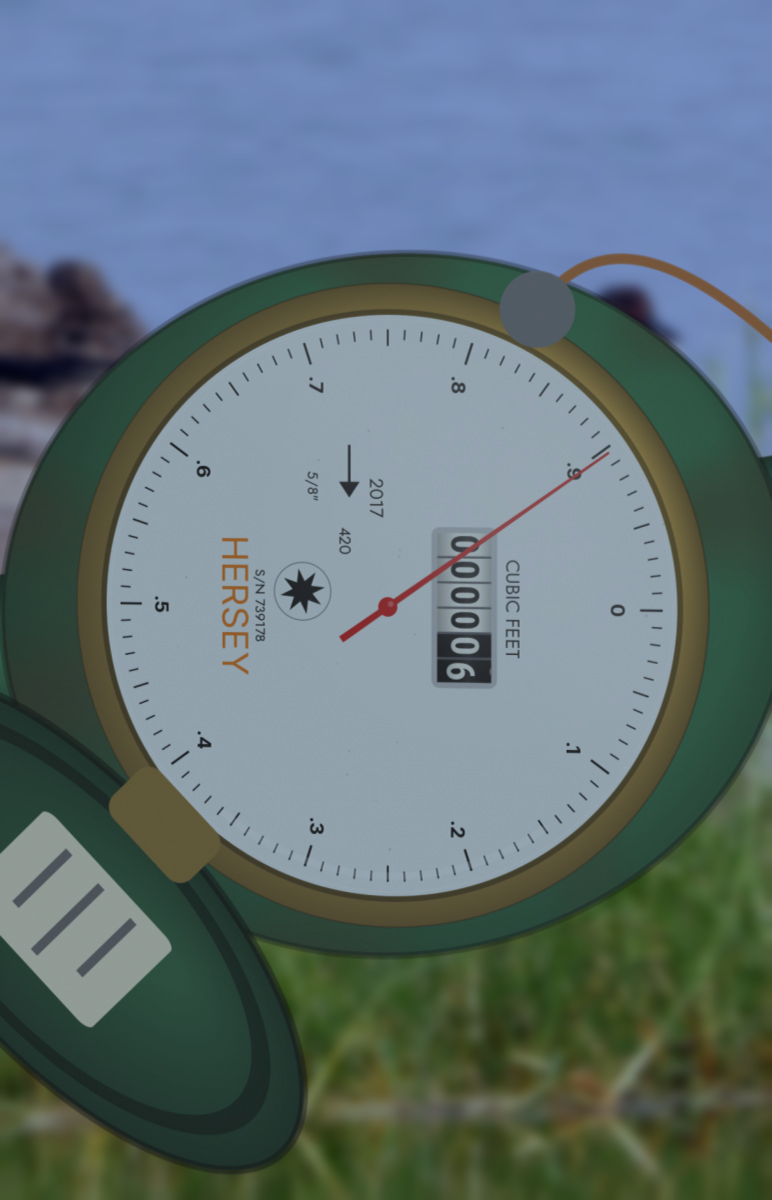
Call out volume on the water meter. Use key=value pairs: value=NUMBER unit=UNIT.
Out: value=5.90 unit=ft³
